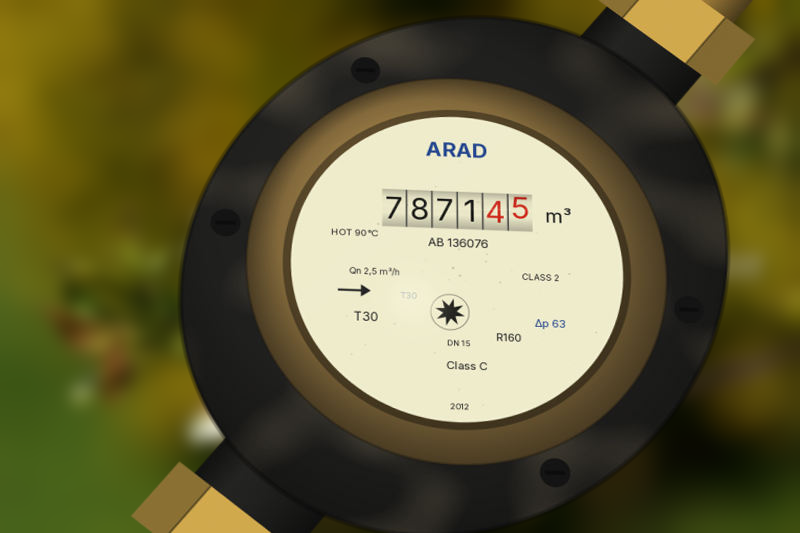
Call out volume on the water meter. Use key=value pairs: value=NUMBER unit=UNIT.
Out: value=7871.45 unit=m³
